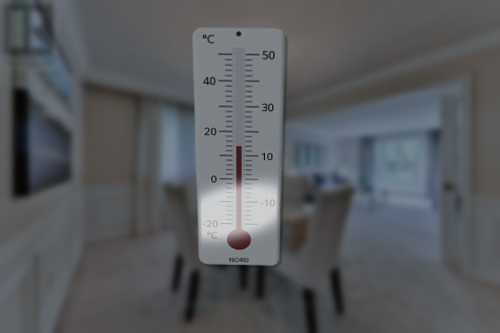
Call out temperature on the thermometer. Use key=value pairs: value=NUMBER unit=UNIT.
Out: value=14 unit=°C
